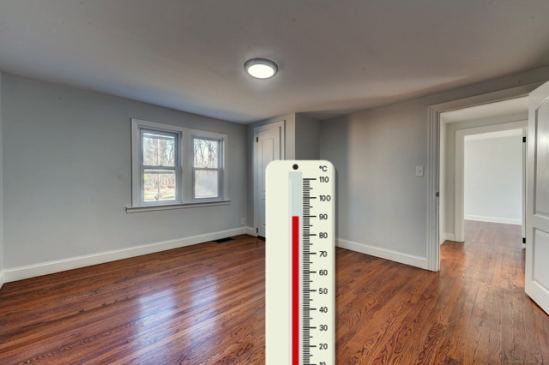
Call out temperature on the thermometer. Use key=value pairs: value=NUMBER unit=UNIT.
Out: value=90 unit=°C
